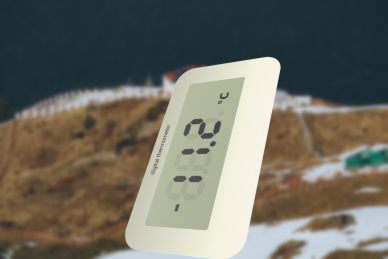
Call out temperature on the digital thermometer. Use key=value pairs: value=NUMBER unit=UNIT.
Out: value=-11.2 unit=°C
